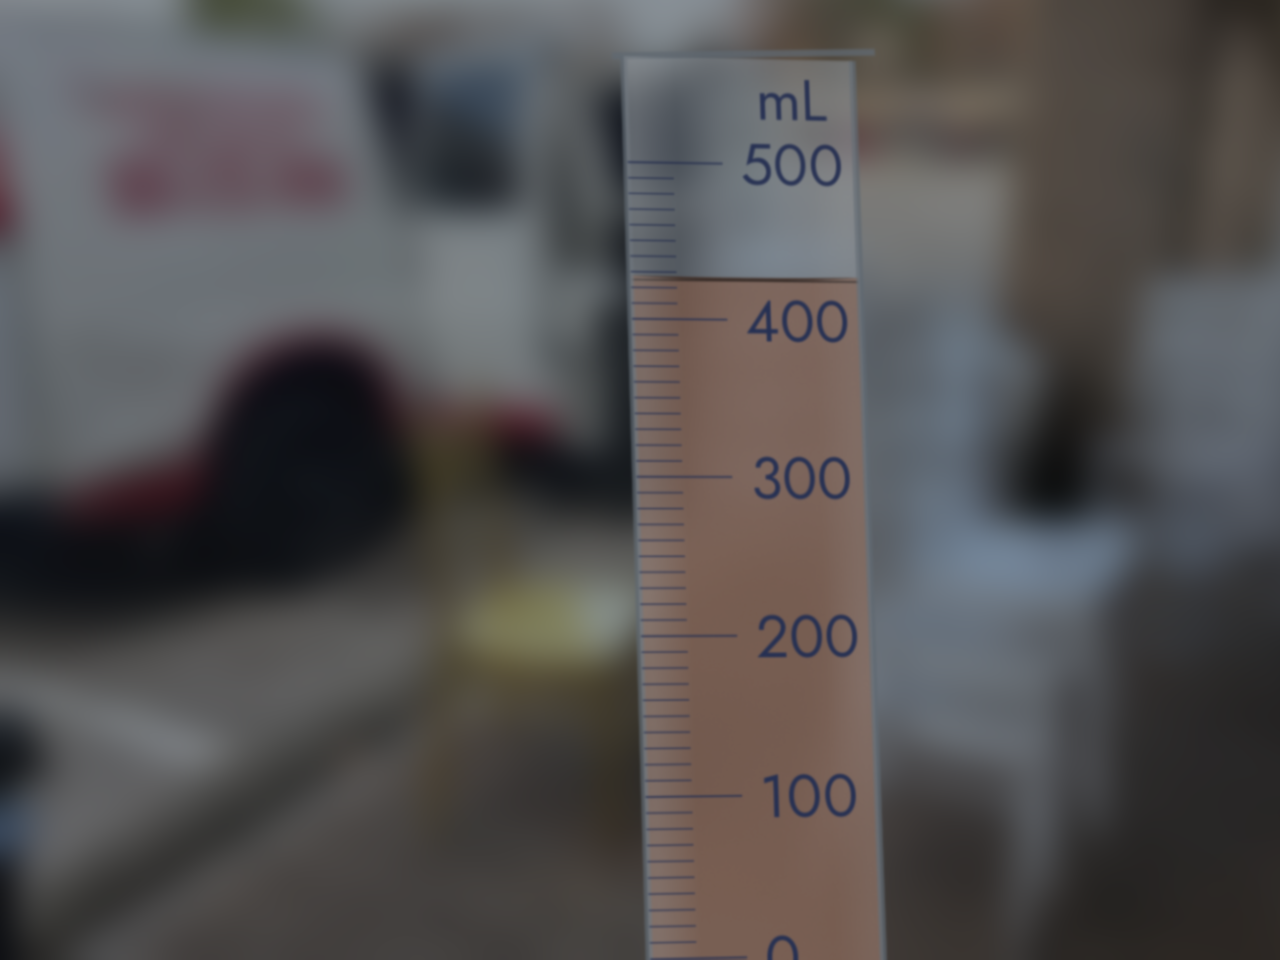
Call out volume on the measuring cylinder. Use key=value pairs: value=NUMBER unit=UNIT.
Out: value=425 unit=mL
